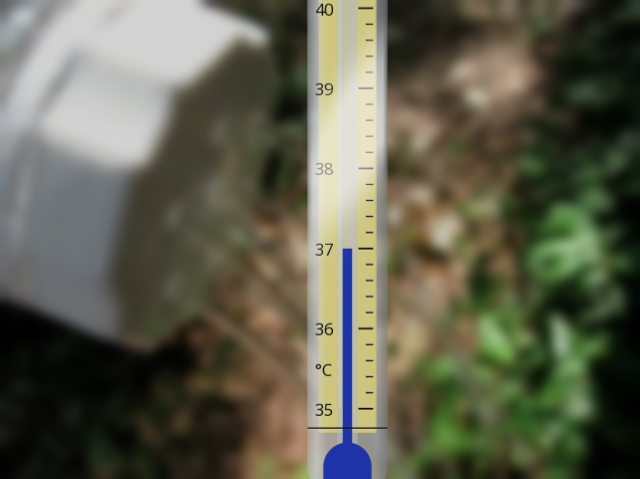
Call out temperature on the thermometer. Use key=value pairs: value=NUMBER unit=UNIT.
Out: value=37 unit=°C
